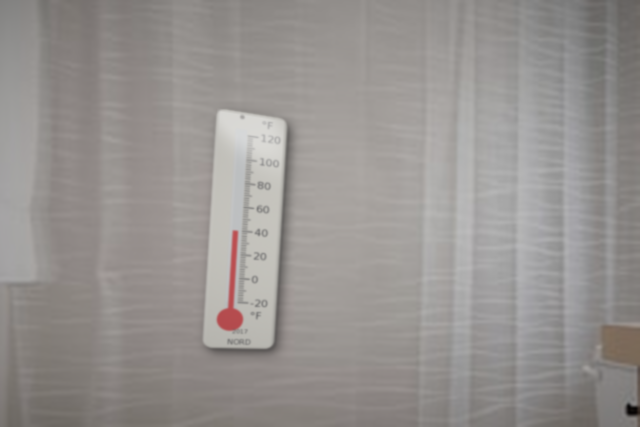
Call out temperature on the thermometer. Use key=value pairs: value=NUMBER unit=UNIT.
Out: value=40 unit=°F
